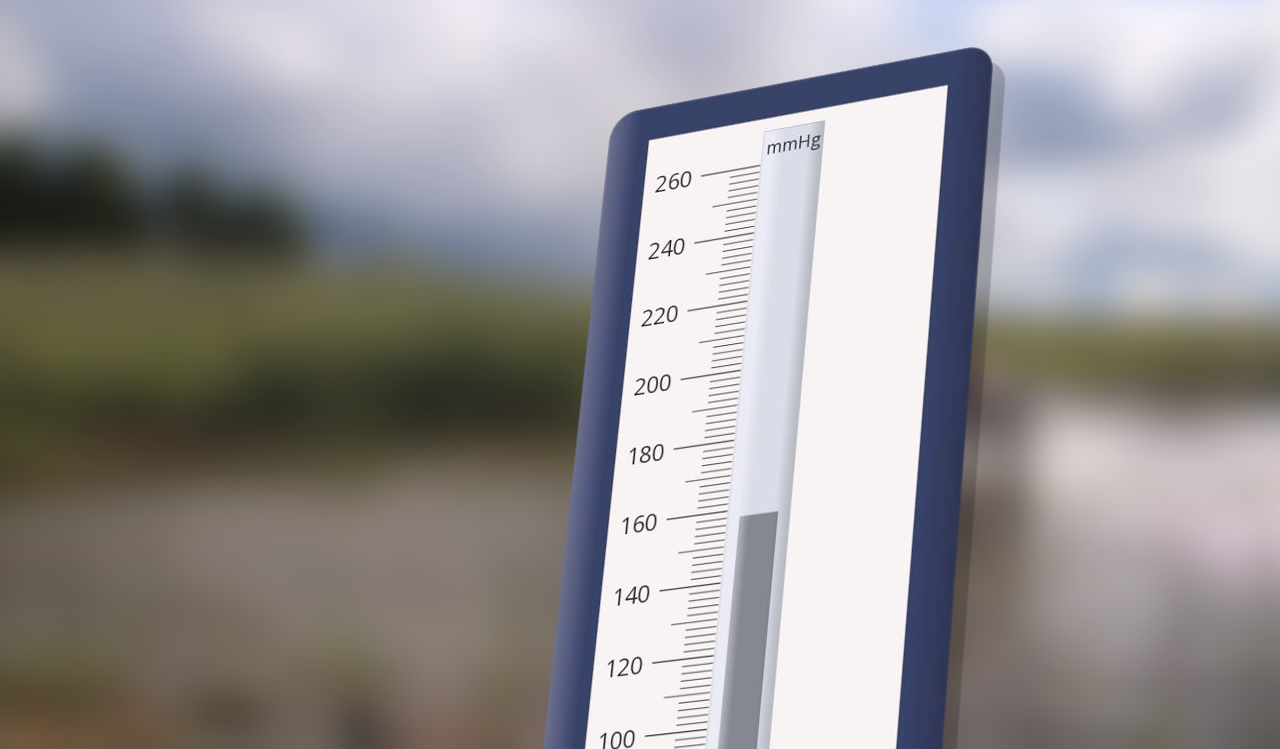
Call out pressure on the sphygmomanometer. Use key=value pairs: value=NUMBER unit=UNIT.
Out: value=158 unit=mmHg
